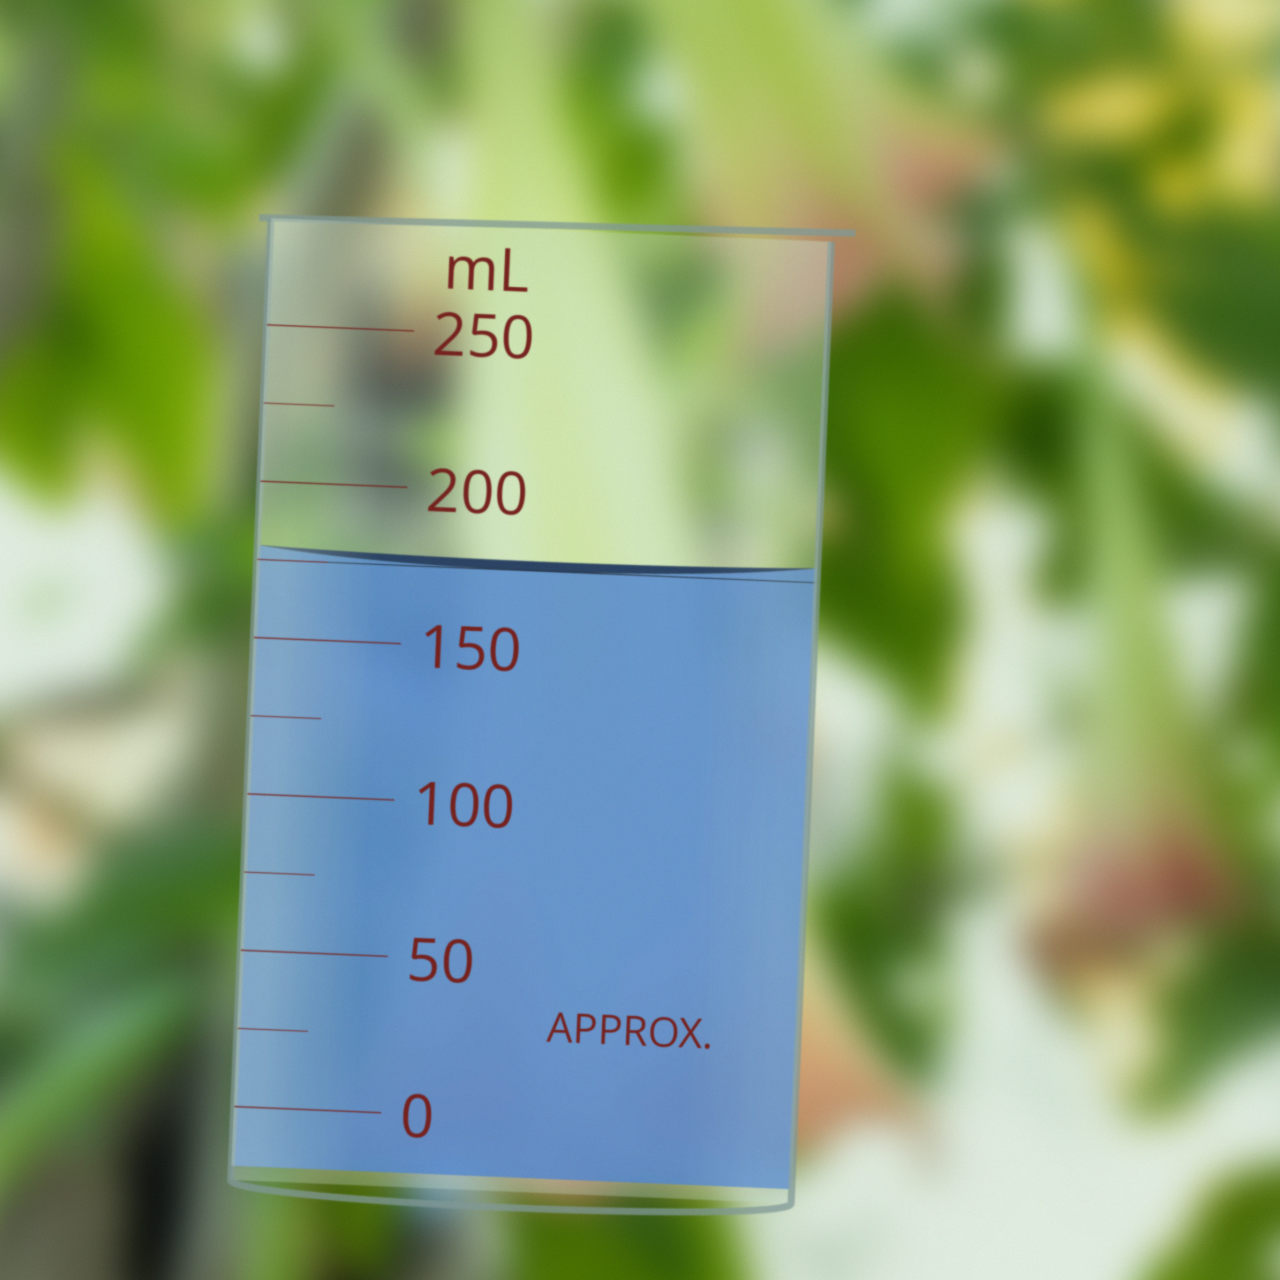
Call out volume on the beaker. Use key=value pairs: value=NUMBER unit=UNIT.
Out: value=175 unit=mL
